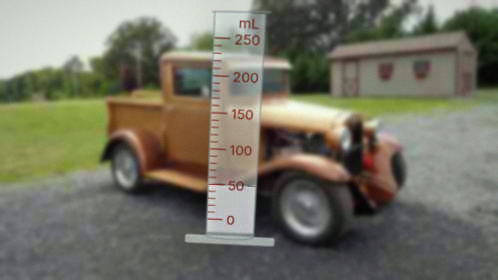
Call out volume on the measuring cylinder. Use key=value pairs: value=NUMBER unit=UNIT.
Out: value=50 unit=mL
